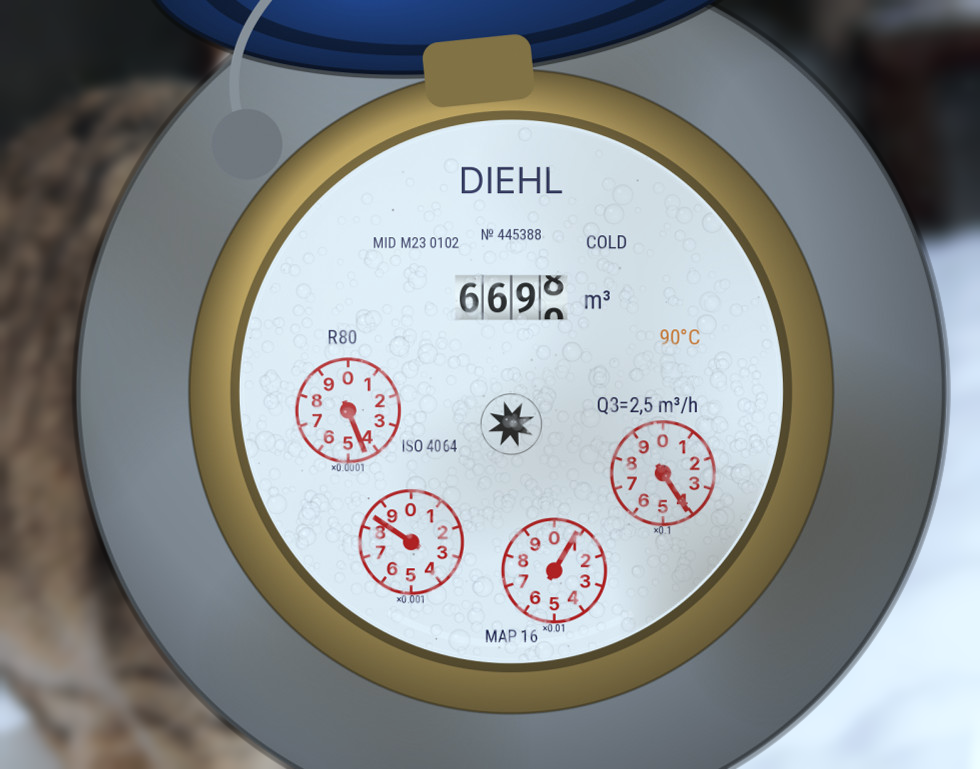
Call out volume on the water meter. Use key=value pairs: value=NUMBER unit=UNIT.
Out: value=6698.4084 unit=m³
